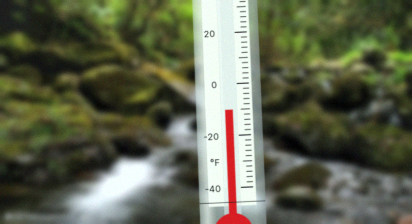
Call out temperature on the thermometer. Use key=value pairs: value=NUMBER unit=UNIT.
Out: value=-10 unit=°F
